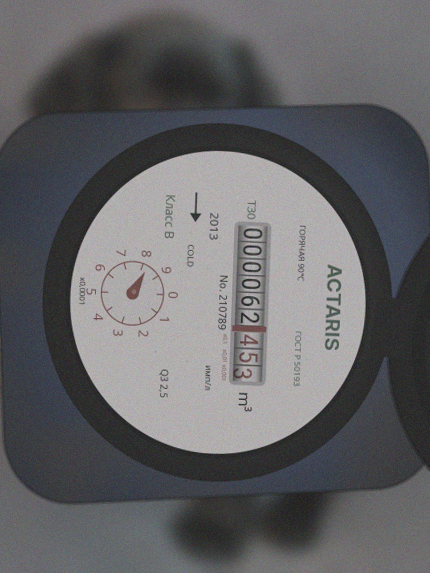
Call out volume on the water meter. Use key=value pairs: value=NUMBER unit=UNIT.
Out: value=62.4528 unit=m³
